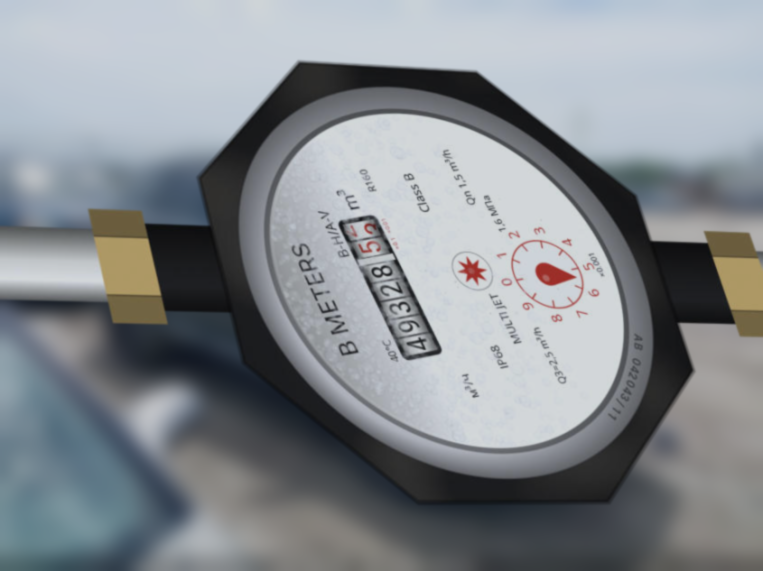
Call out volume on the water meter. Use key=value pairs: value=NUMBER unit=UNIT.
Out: value=49328.525 unit=m³
